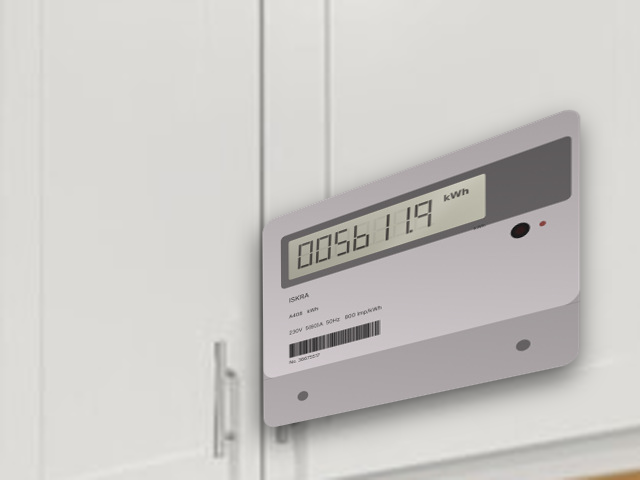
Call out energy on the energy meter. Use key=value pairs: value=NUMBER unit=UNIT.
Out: value=5611.9 unit=kWh
